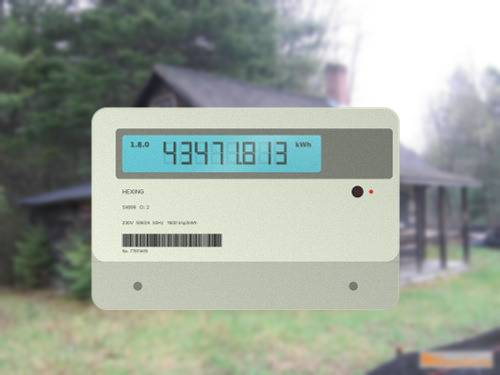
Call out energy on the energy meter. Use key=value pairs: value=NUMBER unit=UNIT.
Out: value=43471.813 unit=kWh
